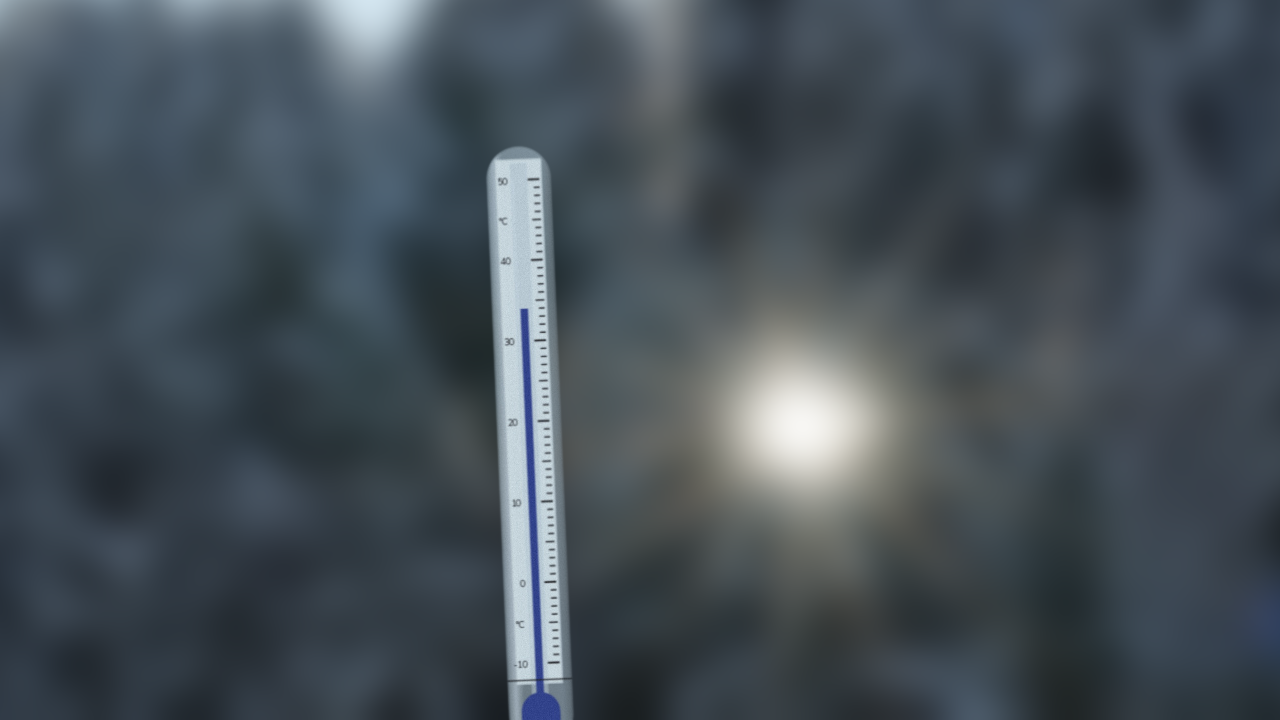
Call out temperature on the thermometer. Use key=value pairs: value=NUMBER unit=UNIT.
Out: value=34 unit=°C
